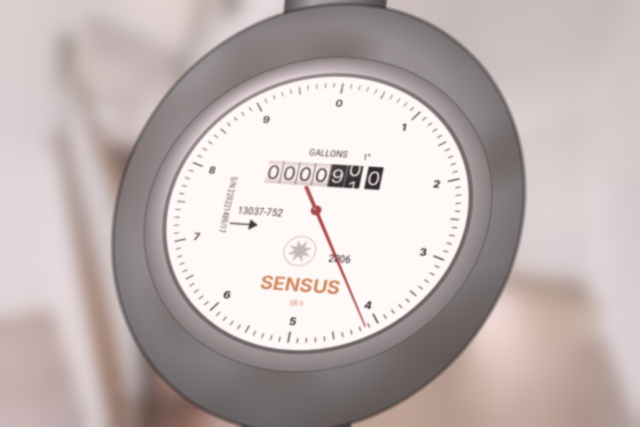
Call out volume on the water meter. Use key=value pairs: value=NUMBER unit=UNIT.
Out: value=904.1 unit=gal
